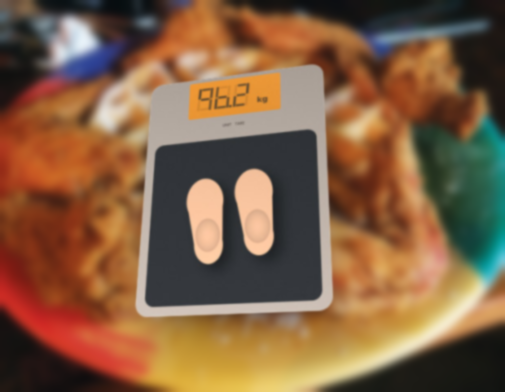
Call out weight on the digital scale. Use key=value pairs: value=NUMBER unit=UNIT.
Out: value=96.2 unit=kg
